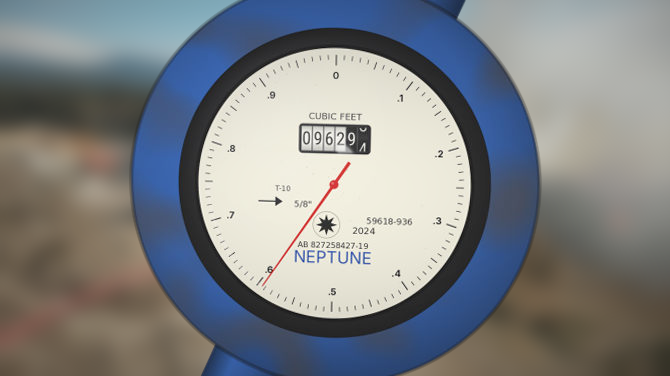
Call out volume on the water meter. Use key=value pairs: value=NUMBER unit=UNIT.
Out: value=96293.59 unit=ft³
